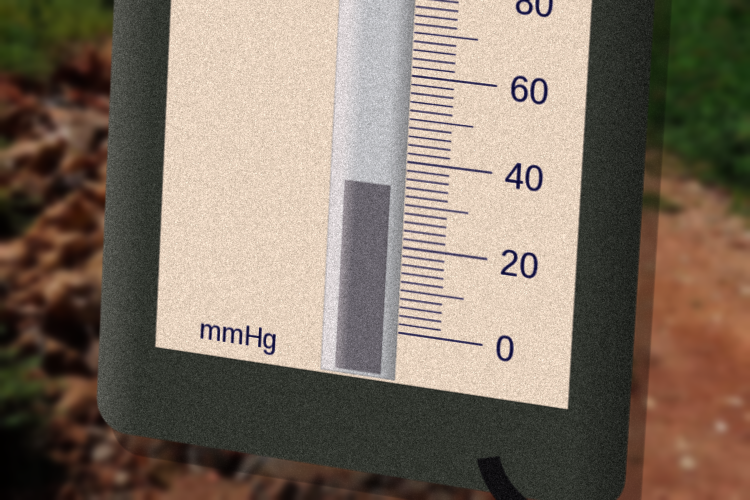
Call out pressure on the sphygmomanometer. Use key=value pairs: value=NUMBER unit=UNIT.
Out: value=34 unit=mmHg
